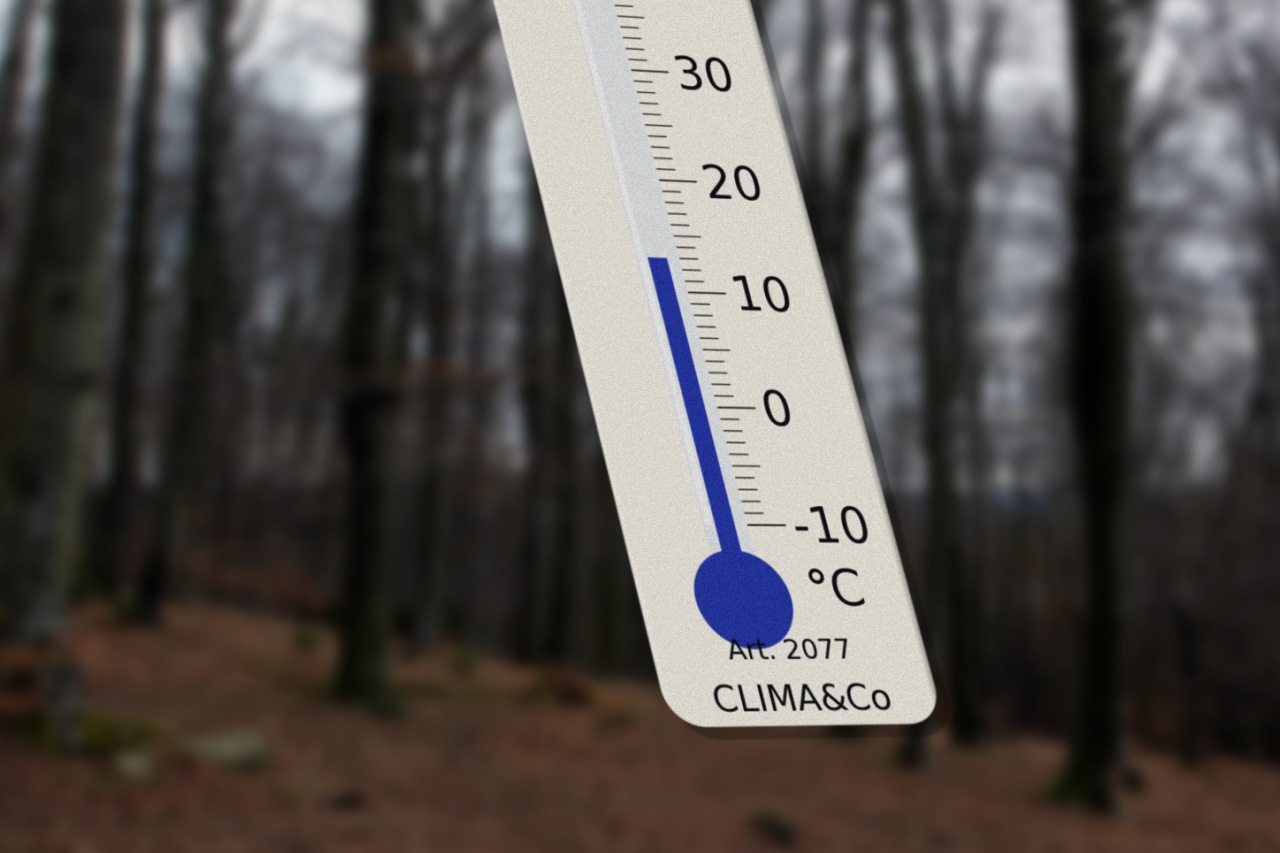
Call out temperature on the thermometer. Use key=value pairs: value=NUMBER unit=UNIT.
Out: value=13 unit=°C
